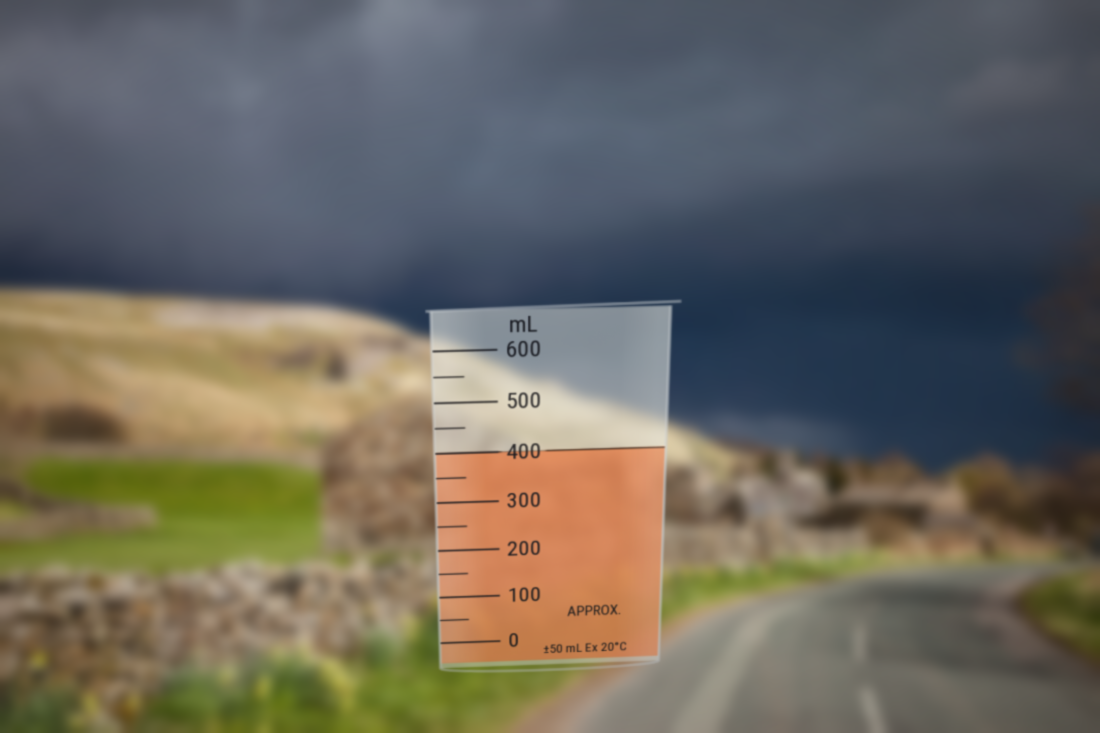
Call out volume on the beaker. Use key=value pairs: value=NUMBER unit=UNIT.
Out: value=400 unit=mL
